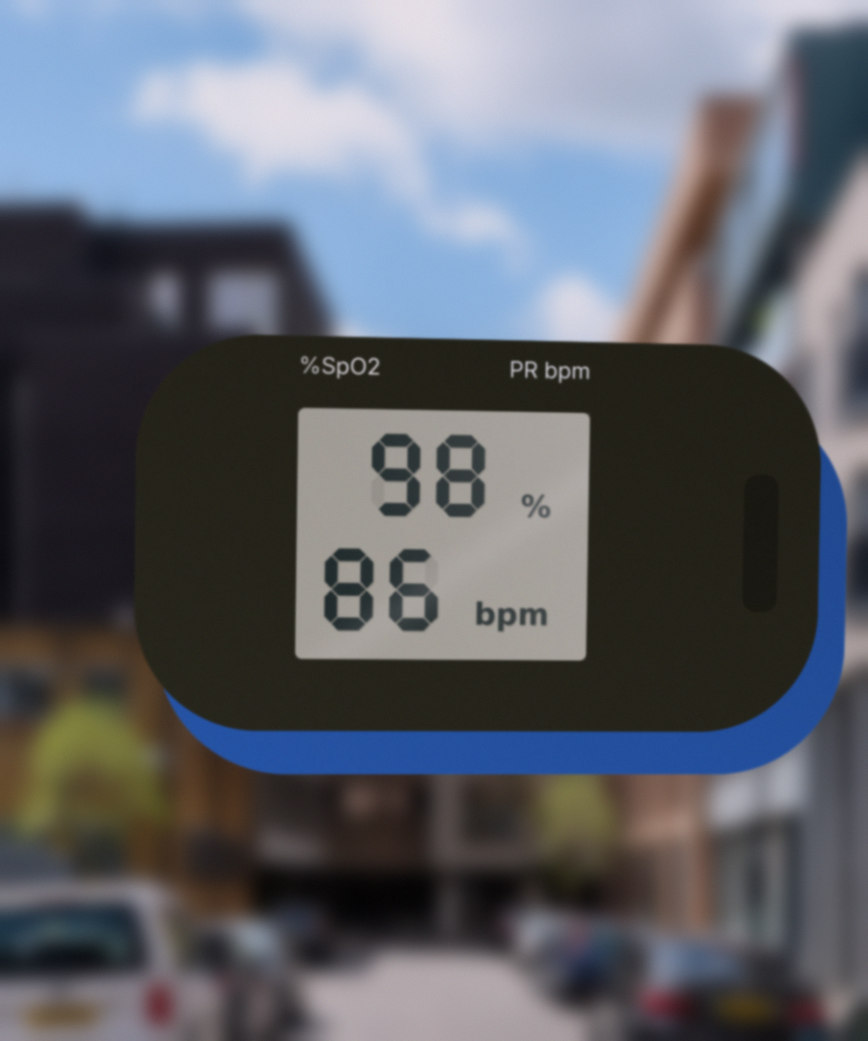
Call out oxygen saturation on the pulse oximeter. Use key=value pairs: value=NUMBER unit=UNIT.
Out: value=98 unit=%
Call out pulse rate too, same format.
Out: value=86 unit=bpm
